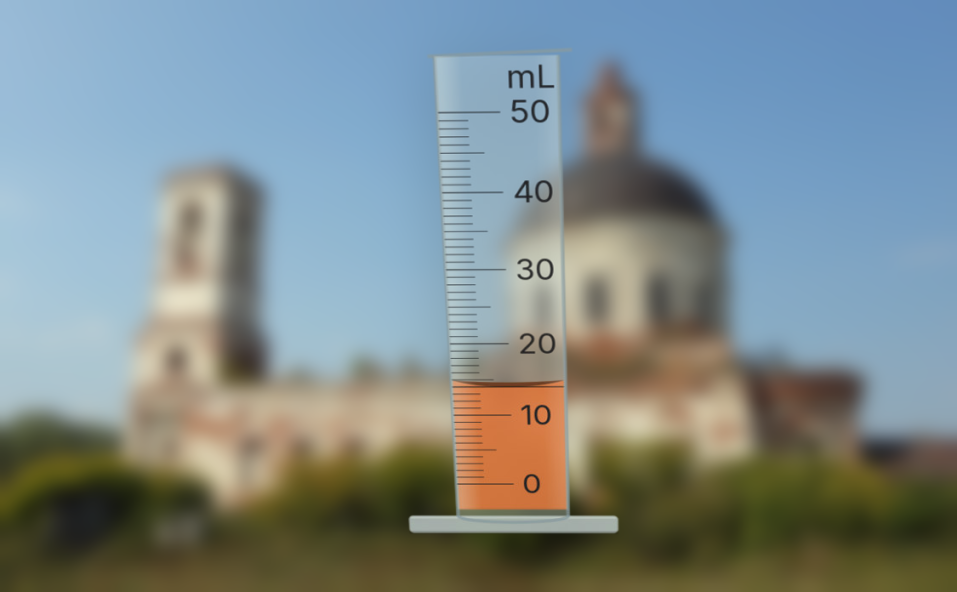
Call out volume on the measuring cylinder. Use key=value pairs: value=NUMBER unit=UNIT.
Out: value=14 unit=mL
